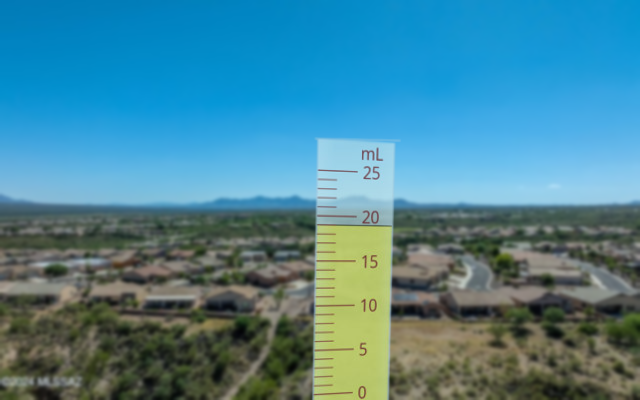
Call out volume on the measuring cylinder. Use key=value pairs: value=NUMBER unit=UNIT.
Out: value=19 unit=mL
